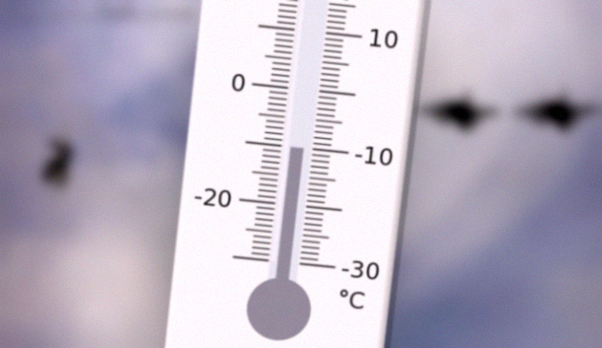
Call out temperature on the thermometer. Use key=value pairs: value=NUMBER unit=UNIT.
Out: value=-10 unit=°C
